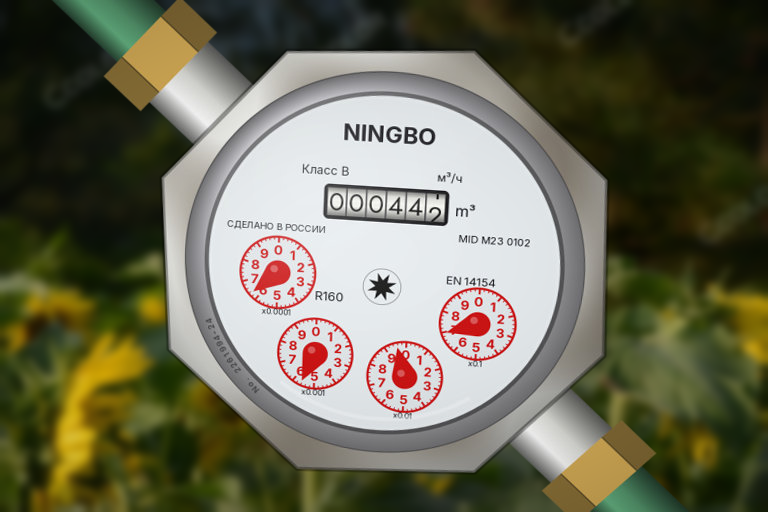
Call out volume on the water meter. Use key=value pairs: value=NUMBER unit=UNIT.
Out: value=441.6956 unit=m³
